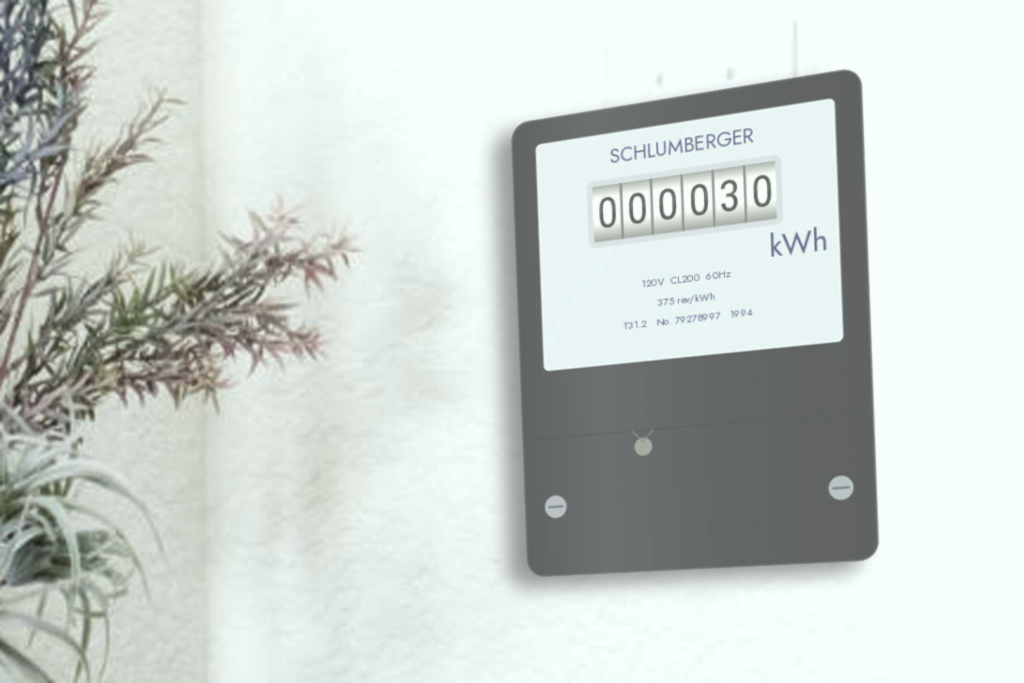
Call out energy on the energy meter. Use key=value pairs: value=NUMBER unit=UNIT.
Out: value=30 unit=kWh
